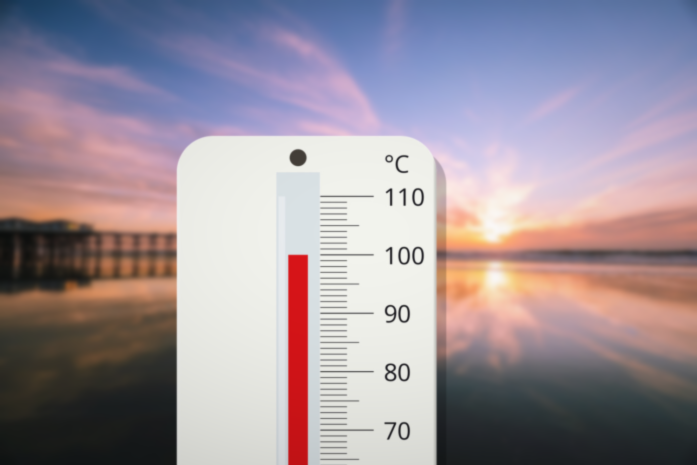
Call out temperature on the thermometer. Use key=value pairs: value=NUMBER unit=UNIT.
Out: value=100 unit=°C
